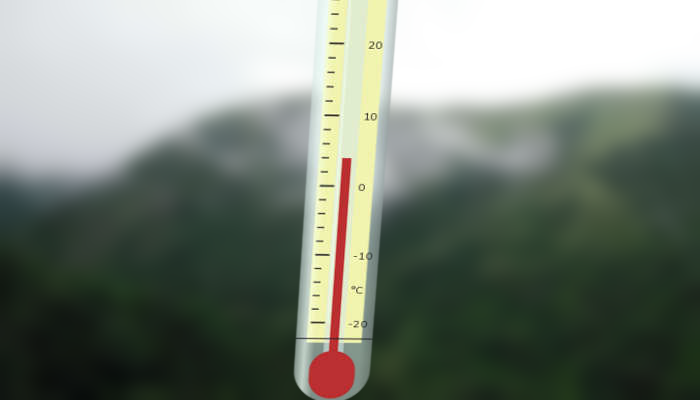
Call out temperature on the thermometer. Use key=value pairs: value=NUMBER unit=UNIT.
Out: value=4 unit=°C
